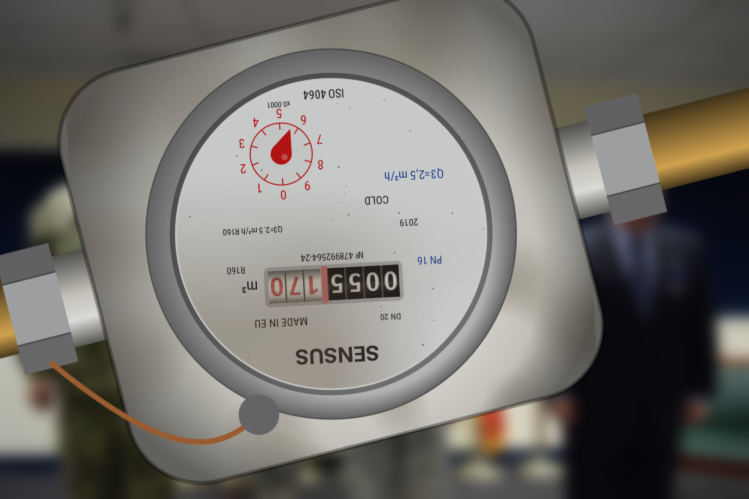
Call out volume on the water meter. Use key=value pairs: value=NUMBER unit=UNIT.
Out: value=55.1705 unit=m³
